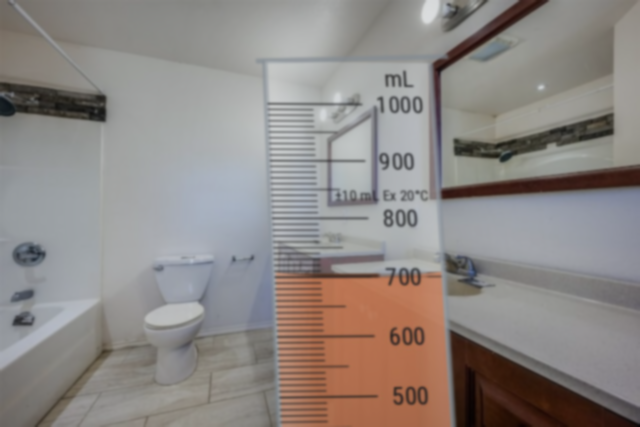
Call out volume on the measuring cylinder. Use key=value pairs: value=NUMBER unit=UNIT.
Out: value=700 unit=mL
